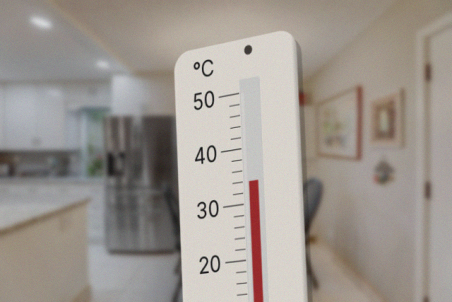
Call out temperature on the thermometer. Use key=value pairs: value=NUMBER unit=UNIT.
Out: value=34 unit=°C
